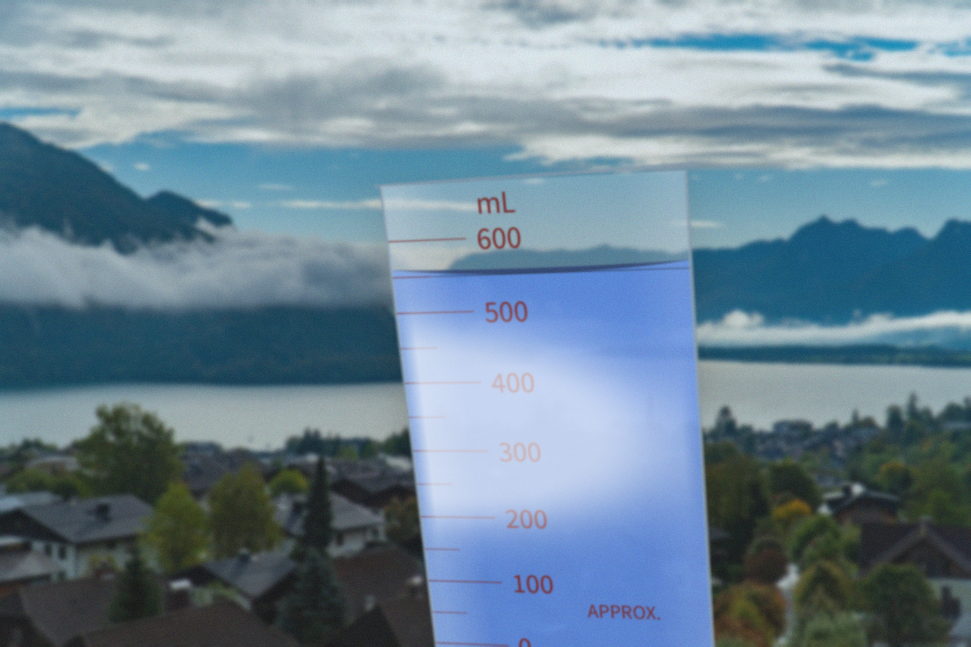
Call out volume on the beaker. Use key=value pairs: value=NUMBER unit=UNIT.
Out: value=550 unit=mL
